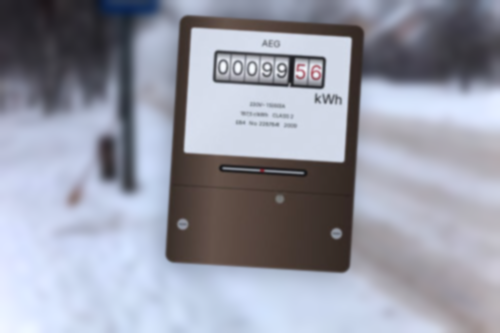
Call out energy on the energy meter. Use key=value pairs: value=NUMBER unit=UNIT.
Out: value=99.56 unit=kWh
